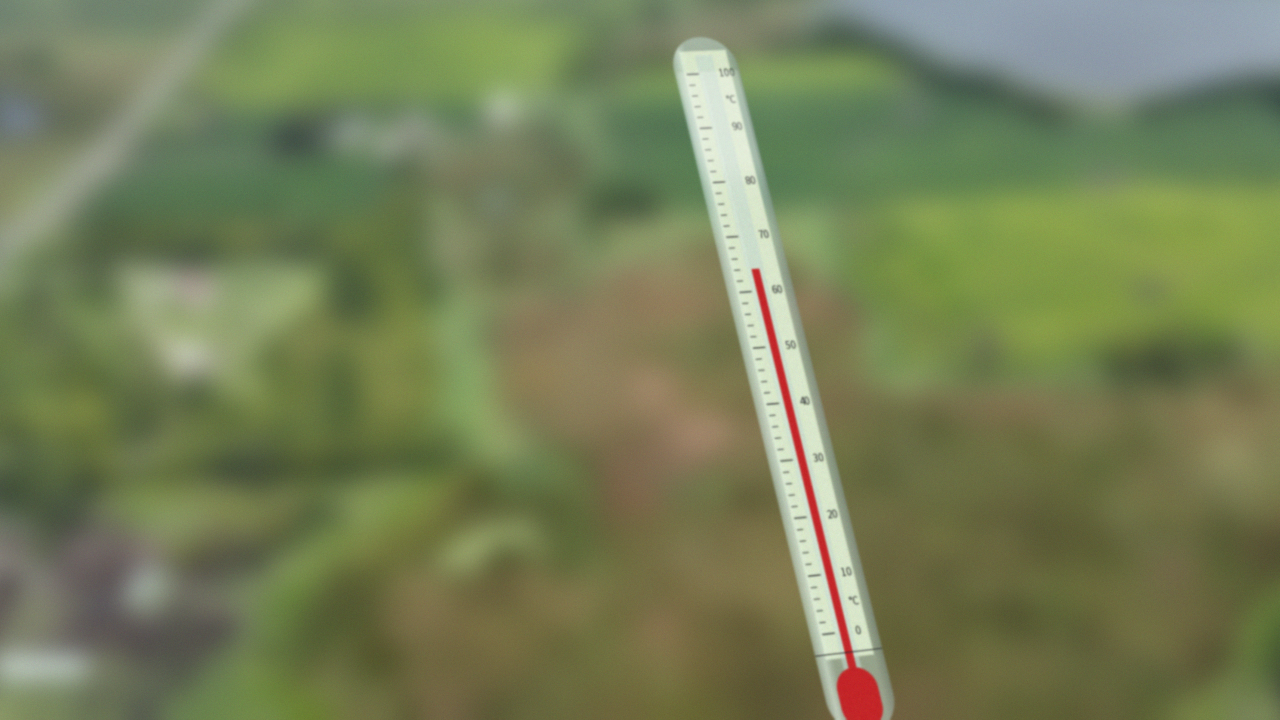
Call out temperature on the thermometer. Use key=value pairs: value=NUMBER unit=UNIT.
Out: value=64 unit=°C
